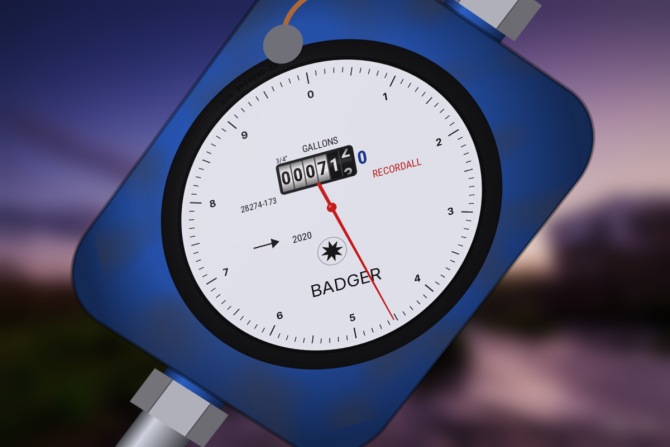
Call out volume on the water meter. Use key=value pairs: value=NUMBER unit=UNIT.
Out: value=7124.5 unit=gal
